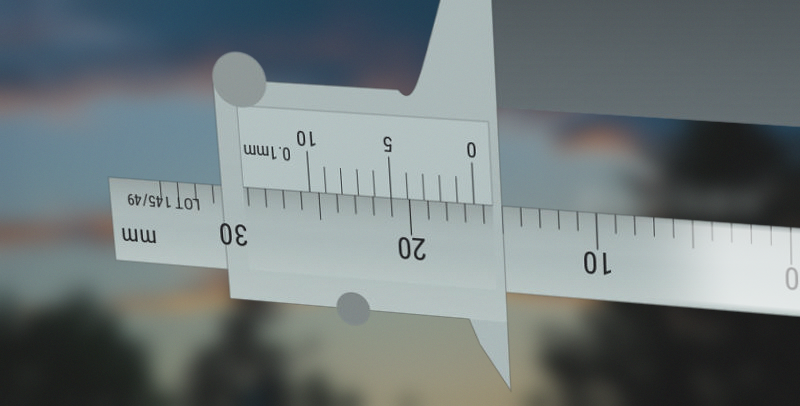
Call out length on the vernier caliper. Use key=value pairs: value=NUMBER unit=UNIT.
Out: value=16.5 unit=mm
